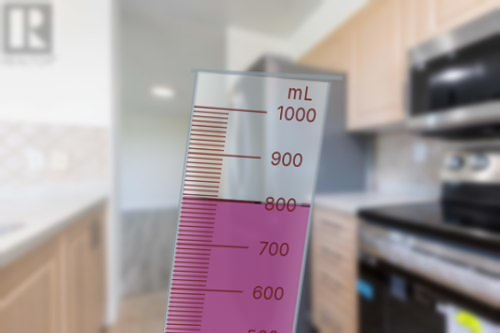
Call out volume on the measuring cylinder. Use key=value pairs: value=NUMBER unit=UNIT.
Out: value=800 unit=mL
